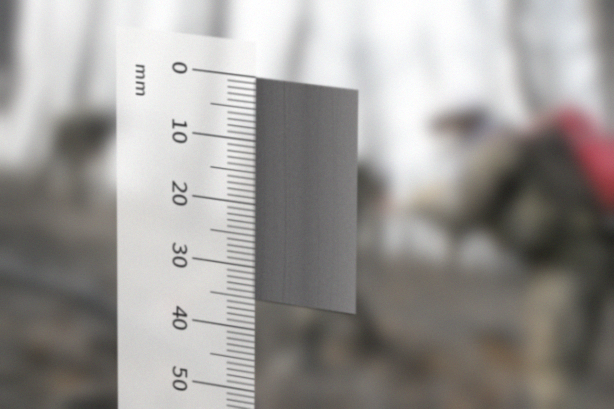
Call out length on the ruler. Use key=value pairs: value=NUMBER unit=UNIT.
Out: value=35 unit=mm
